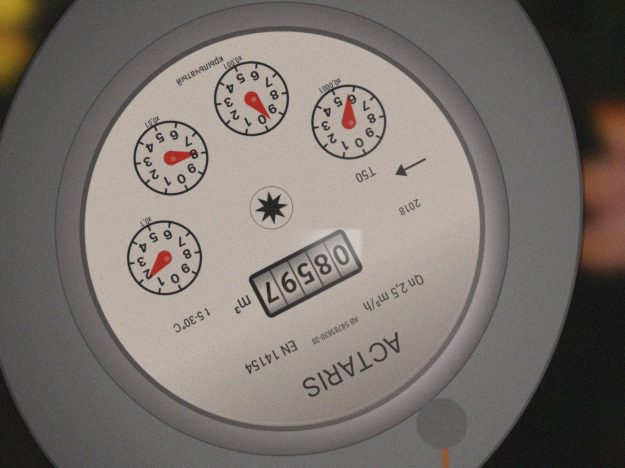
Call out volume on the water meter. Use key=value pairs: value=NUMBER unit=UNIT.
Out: value=8597.1795 unit=m³
